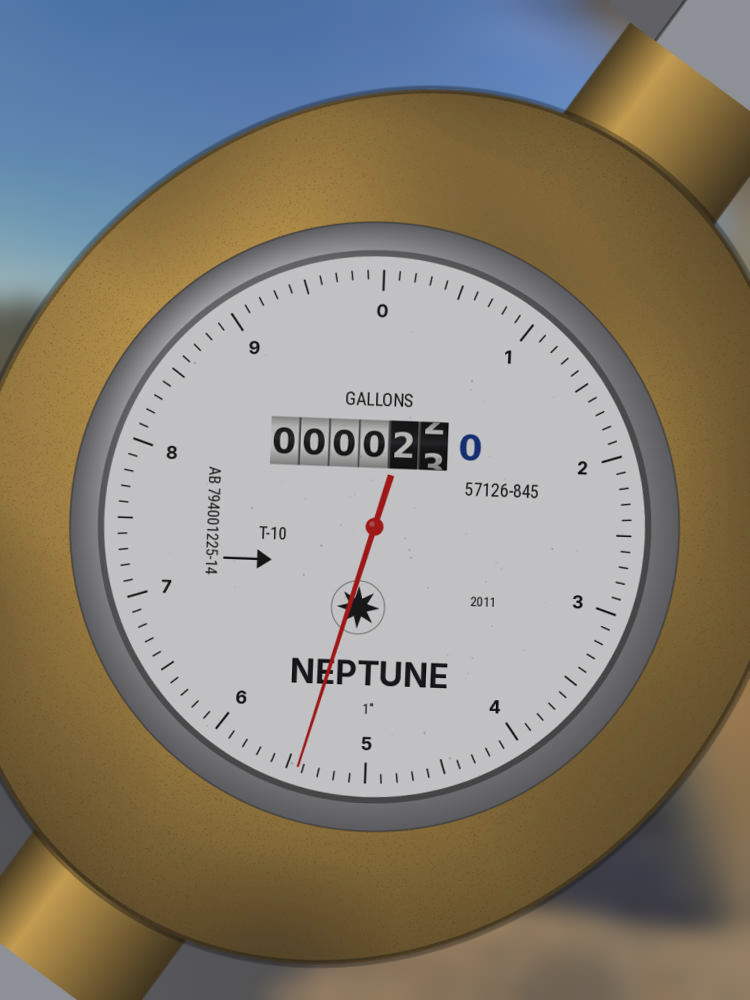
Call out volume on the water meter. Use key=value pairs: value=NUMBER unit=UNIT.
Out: value=225.4 unit=gal
